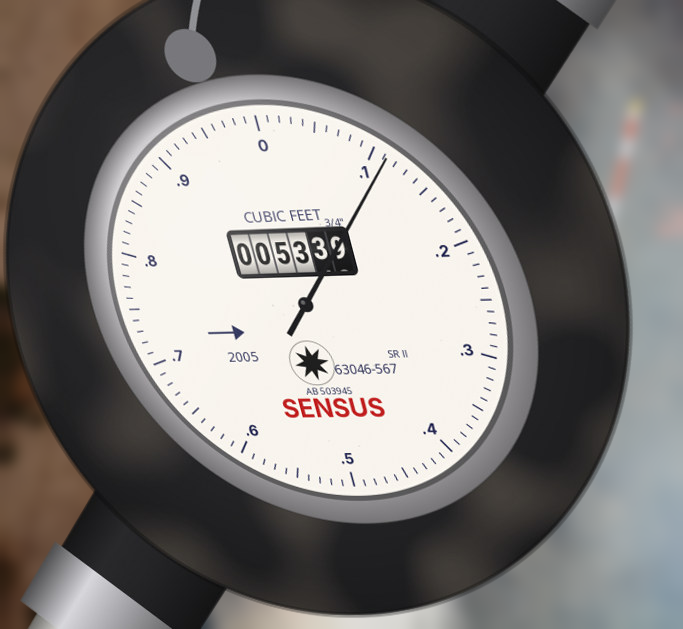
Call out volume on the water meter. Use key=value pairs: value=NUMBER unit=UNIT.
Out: value=5339.11 unit=ft³
